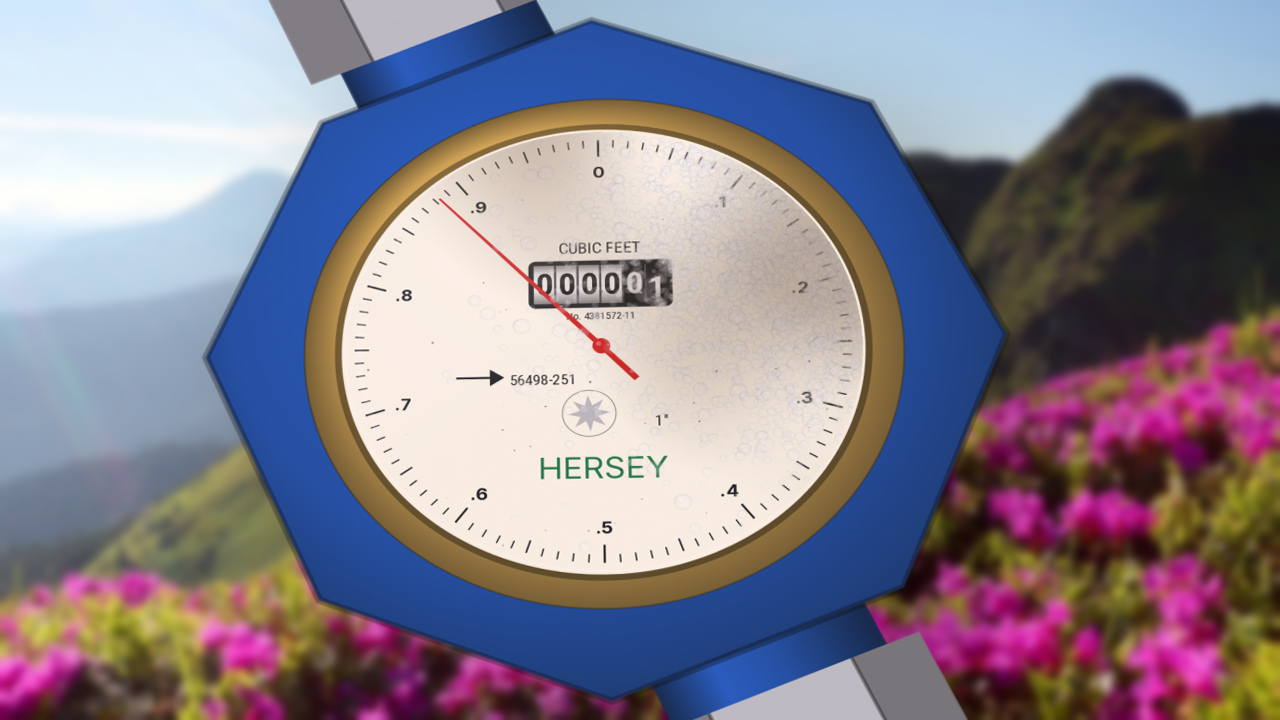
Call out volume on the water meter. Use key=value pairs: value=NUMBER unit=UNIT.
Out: value=0.88 unit=ft³
